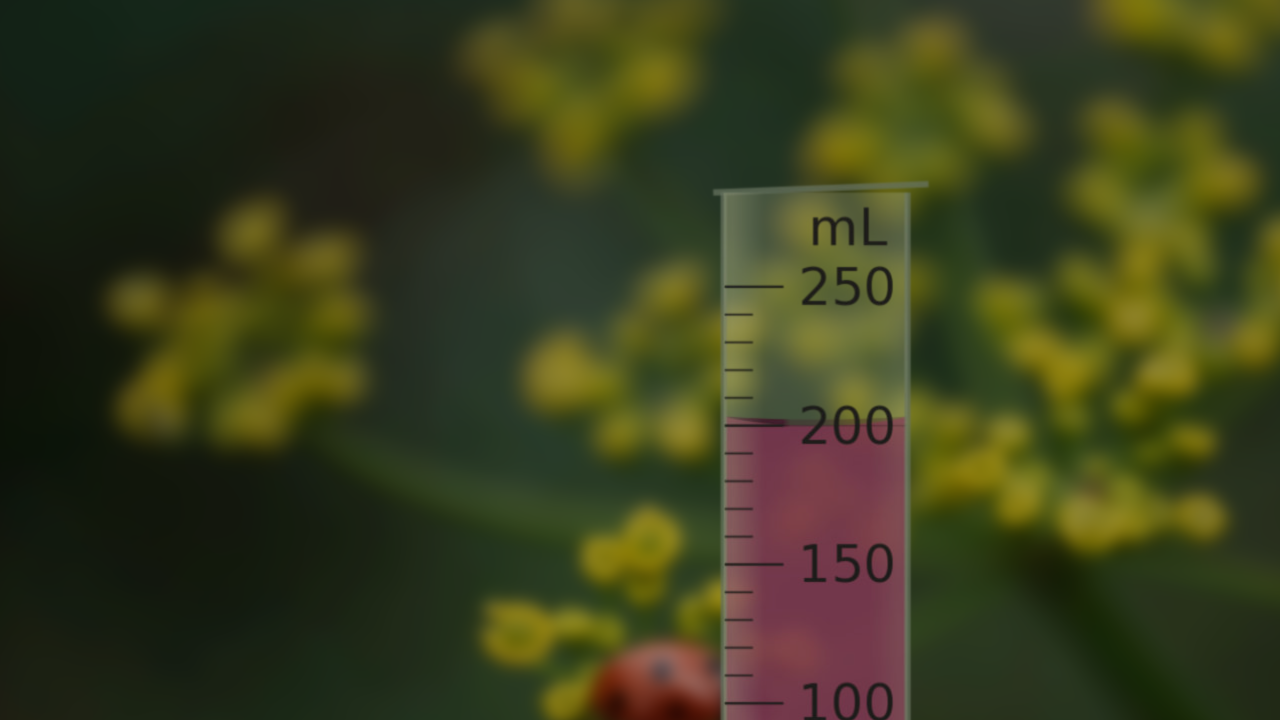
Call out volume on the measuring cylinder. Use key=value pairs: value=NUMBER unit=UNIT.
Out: value=200 unit=mL
